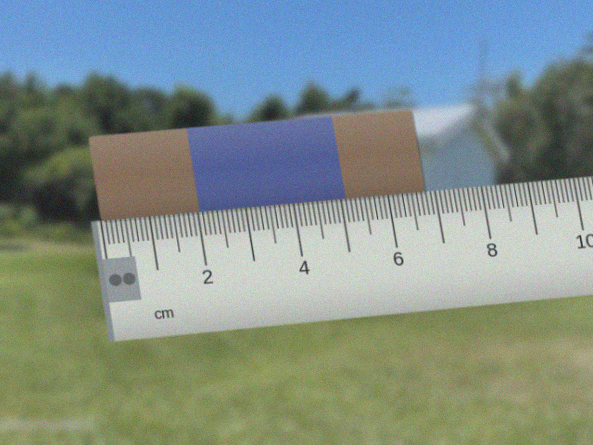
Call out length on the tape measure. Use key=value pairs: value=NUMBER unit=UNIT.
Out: value=6.8 unit=cm
